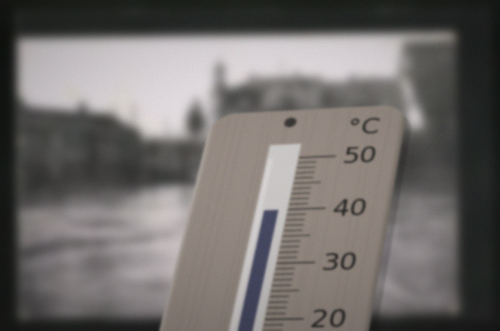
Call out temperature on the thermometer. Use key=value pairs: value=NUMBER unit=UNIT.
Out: value=40 unit=°C
